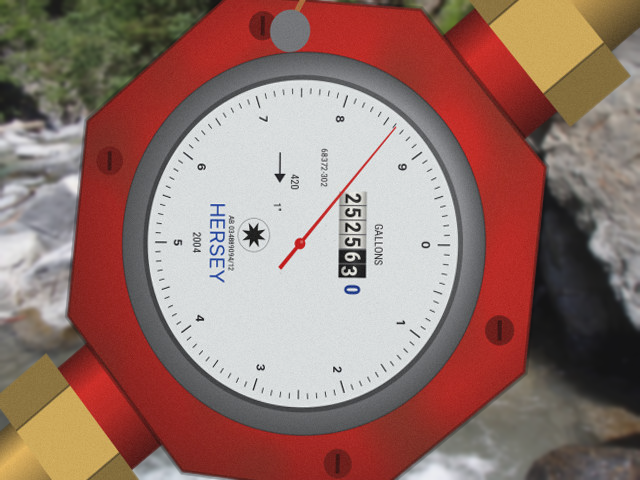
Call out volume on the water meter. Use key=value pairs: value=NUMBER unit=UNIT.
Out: value=2525628.6 unit=gal
